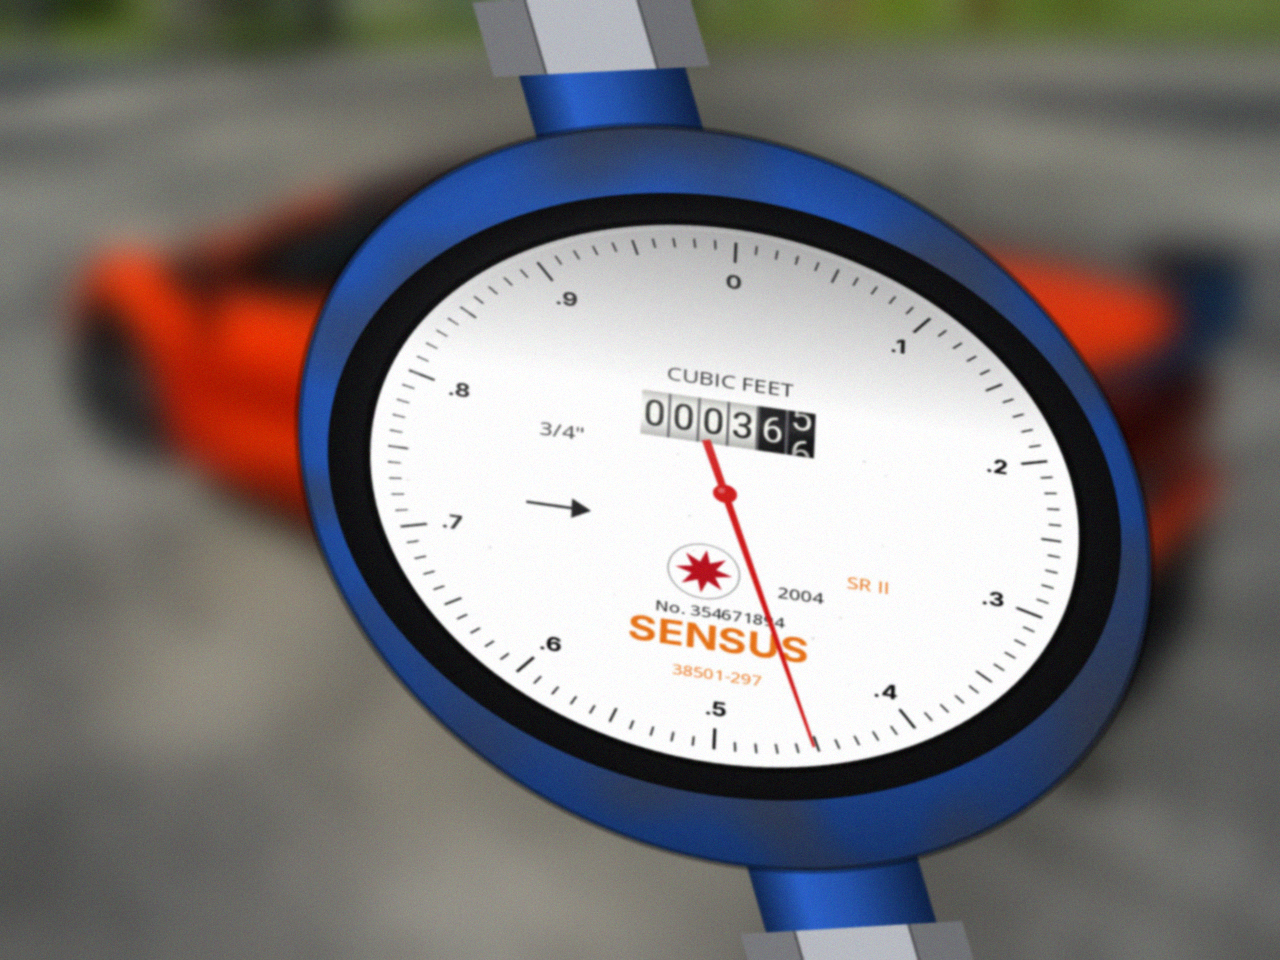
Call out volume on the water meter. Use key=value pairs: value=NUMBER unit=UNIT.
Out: value=365.45 unit=ft³
